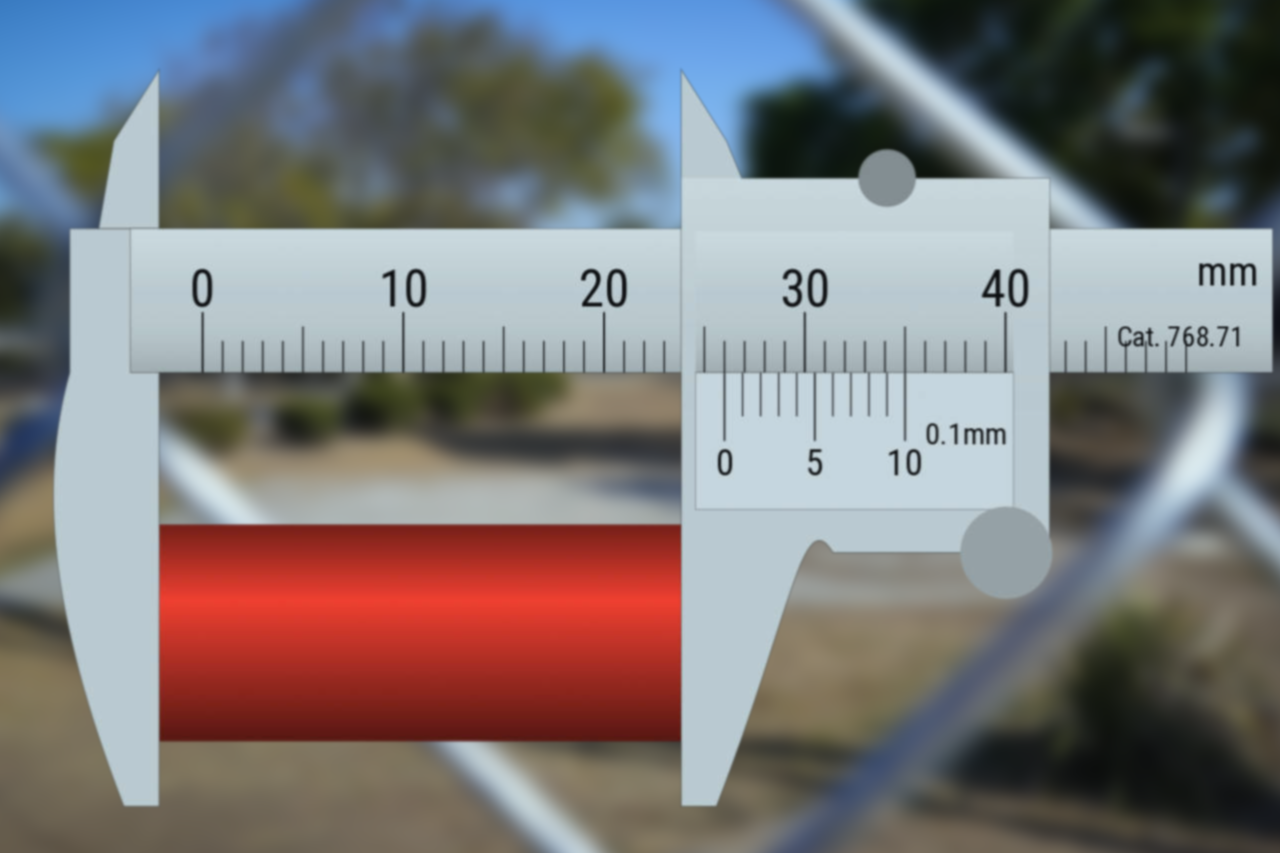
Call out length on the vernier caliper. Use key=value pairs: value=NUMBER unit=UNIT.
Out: value=26.0 unit=mm
